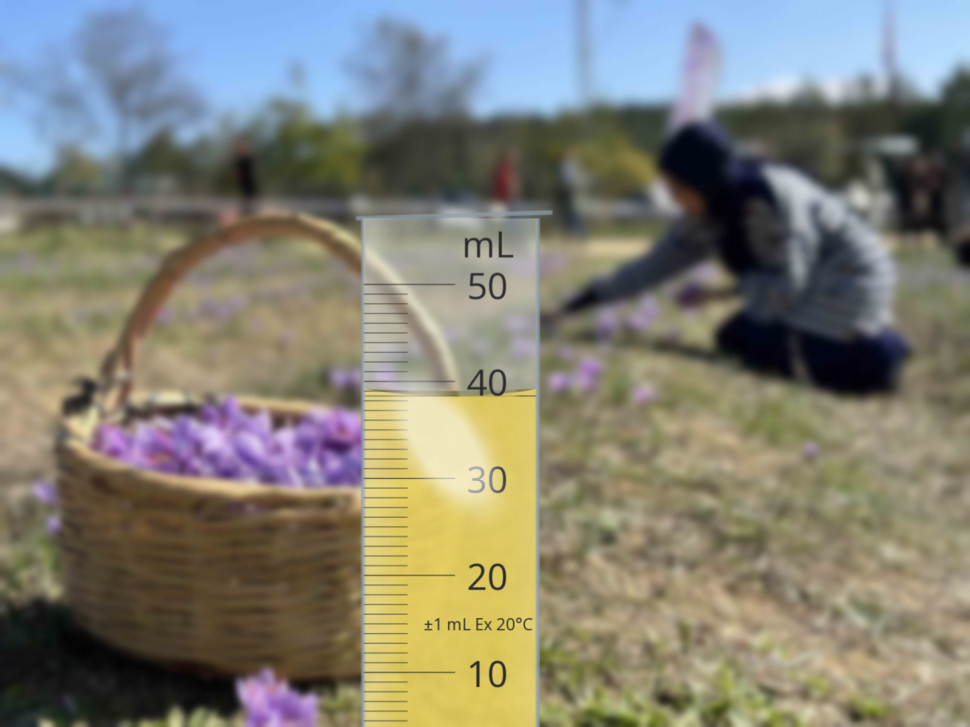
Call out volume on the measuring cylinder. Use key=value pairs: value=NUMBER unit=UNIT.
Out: value=38.5 unit=mL
